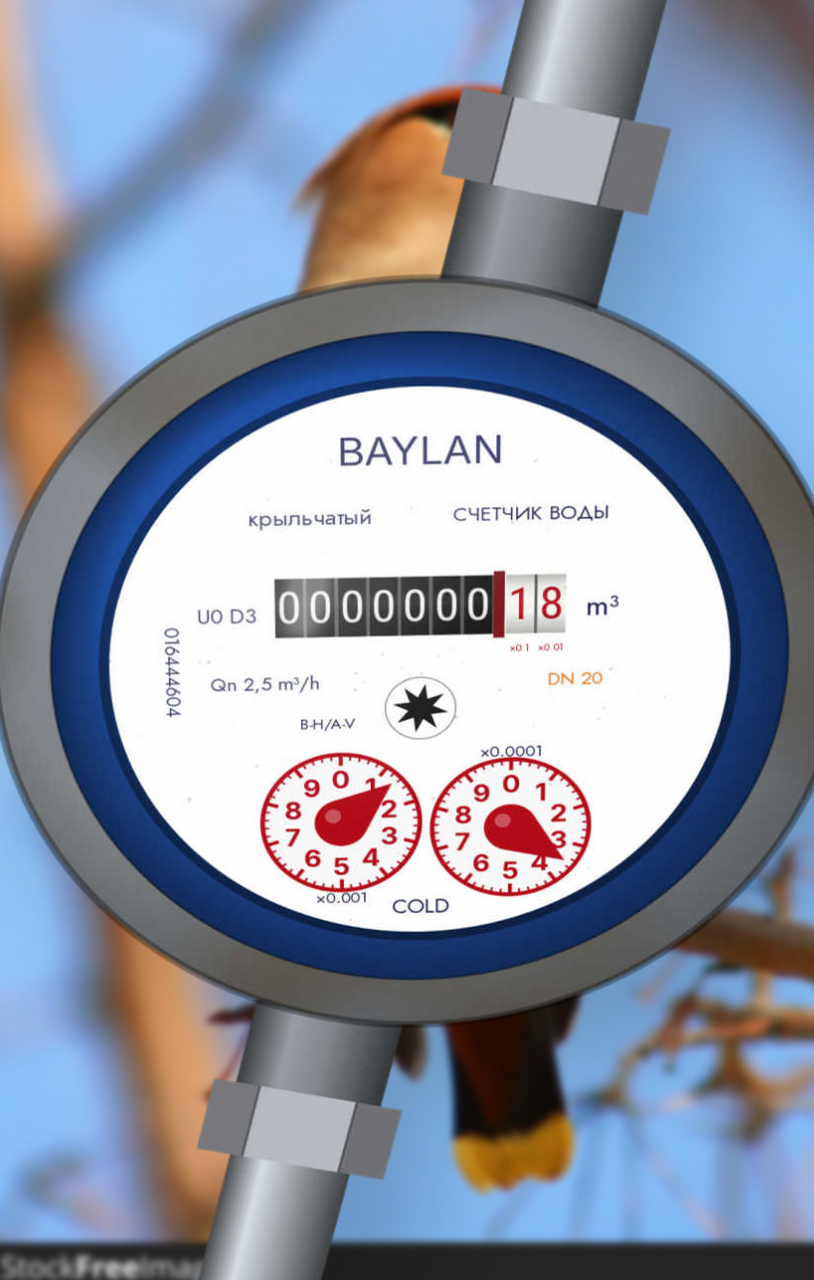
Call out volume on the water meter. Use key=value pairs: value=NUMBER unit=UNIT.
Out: value=0.1813 unit=m³
